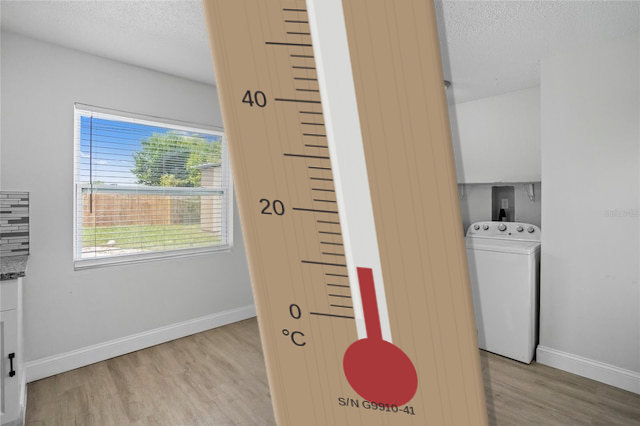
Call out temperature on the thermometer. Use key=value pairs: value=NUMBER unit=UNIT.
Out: value=10 unit=°C
